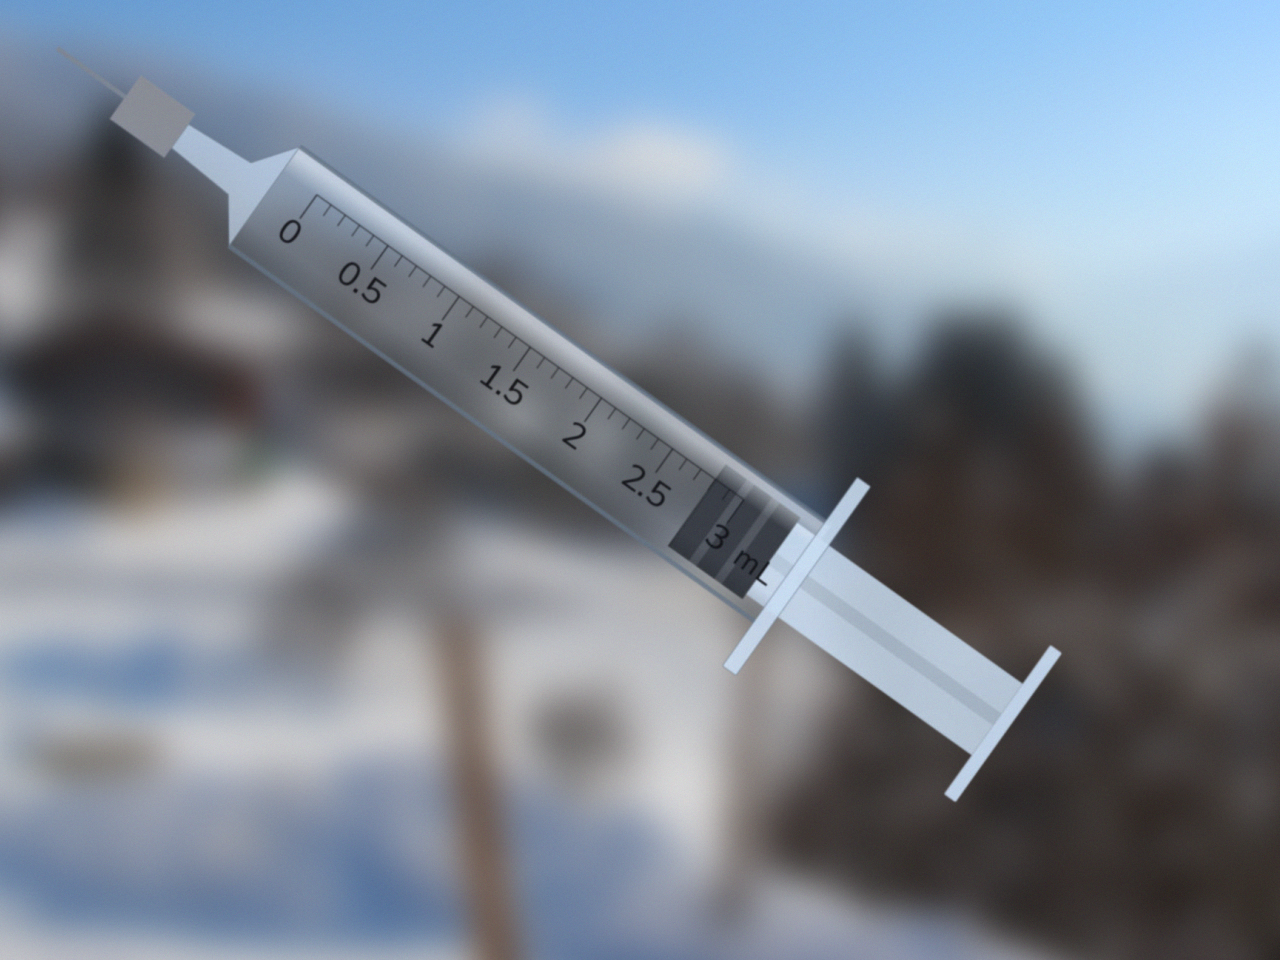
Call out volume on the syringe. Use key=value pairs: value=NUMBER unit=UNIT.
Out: value=2.8 unit=mL
